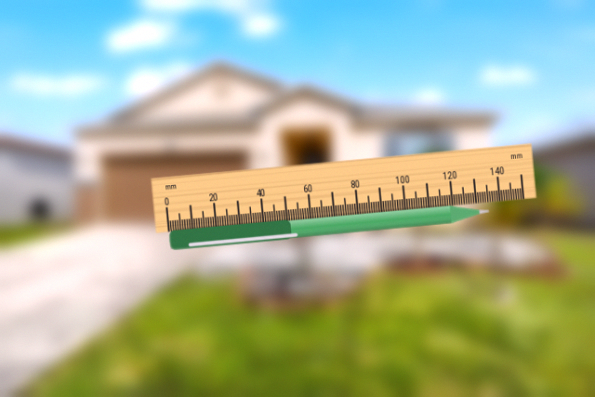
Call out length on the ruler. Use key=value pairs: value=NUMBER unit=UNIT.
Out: value=135 unit=mm
